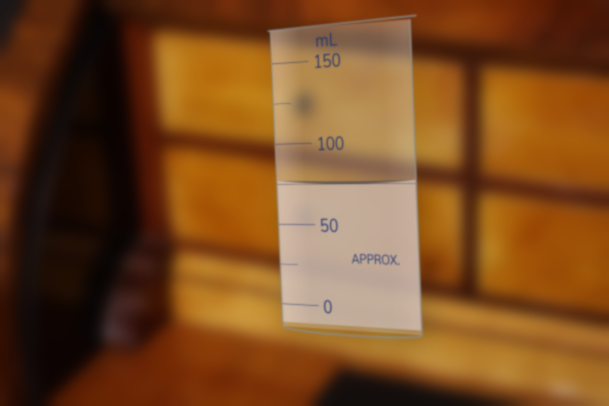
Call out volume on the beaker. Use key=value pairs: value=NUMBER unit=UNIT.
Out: value=75 unit=mL
